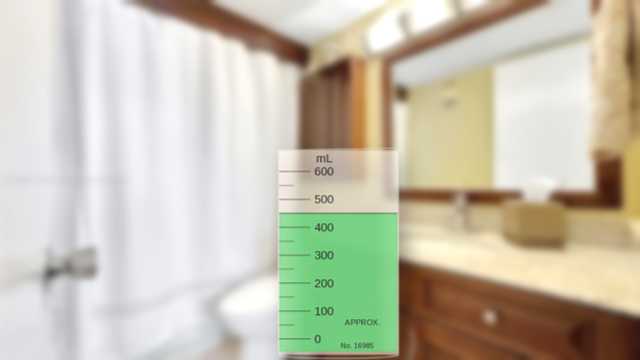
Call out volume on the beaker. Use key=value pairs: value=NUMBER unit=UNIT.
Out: value=450 unit=mL
